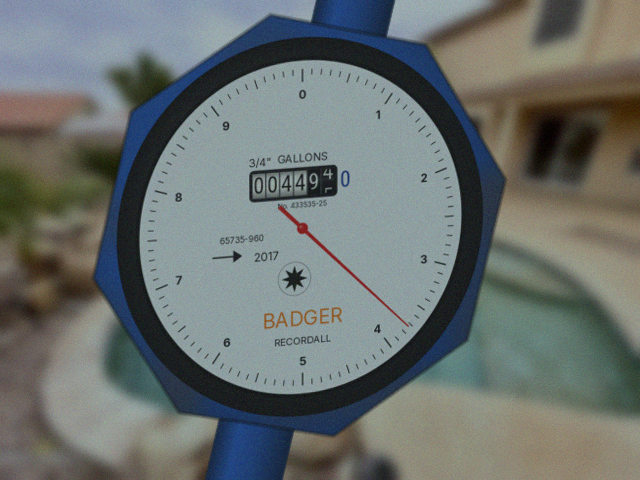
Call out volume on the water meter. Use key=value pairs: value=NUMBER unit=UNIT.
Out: value=44943.7 unit=gal
